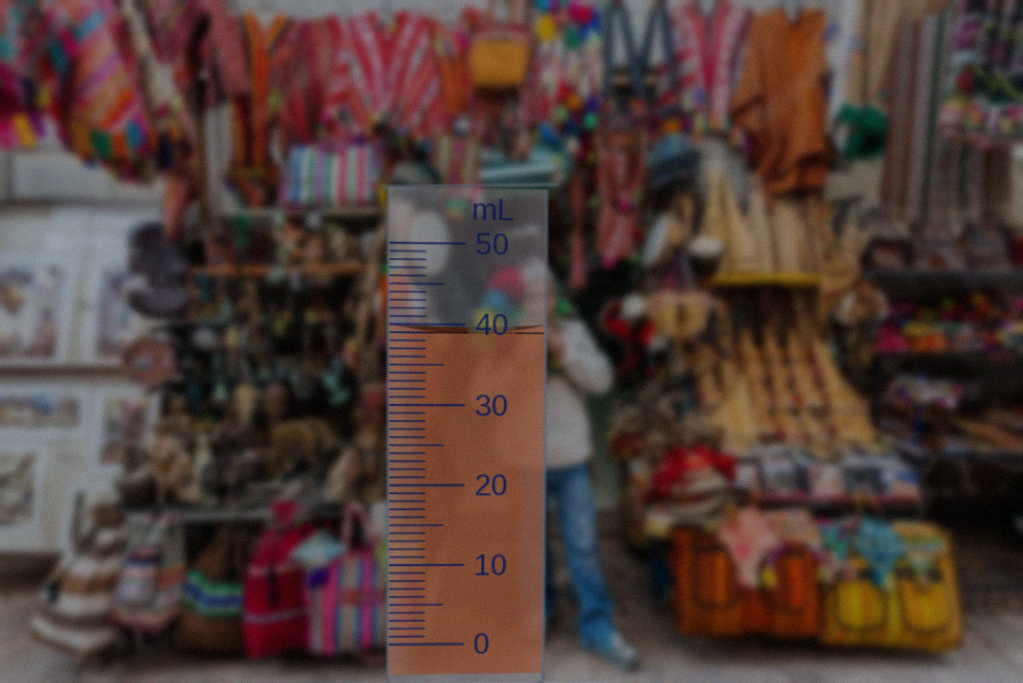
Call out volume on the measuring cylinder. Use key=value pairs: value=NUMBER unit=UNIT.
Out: value=39 unit=mL
